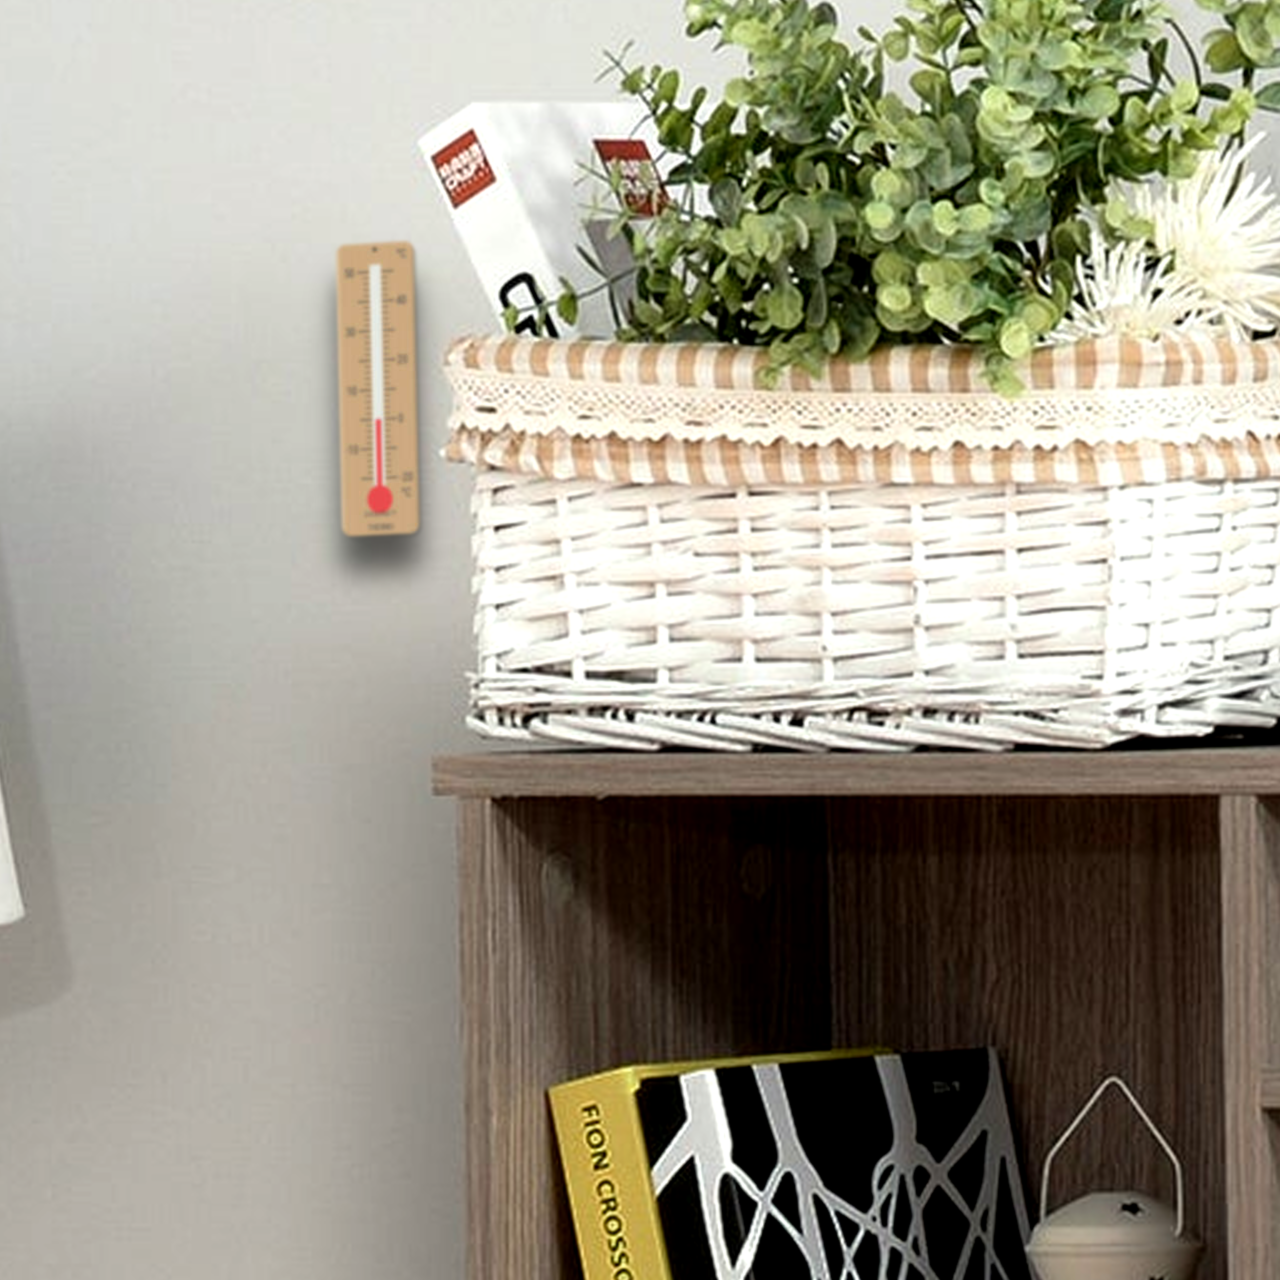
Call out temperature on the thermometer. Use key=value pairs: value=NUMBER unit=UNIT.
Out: value=0 unit=°C
